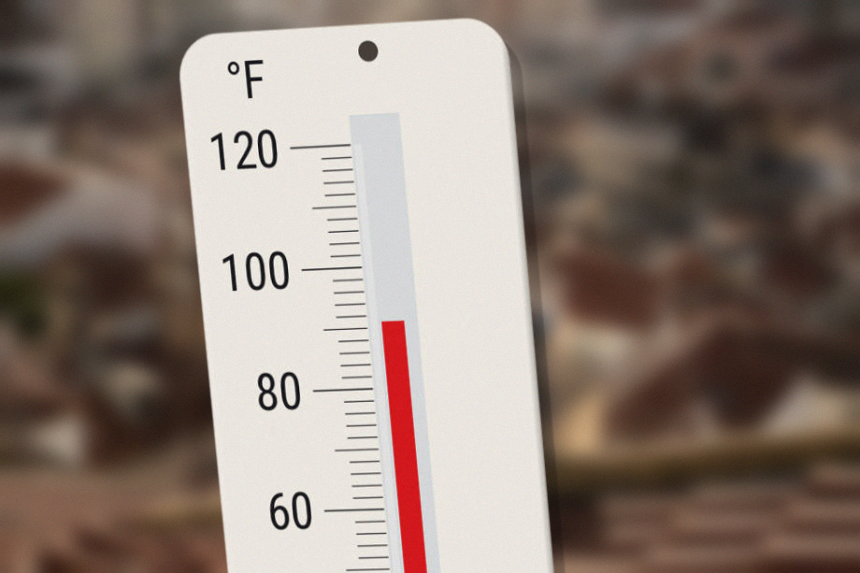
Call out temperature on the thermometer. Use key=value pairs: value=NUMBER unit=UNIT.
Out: value=91 unit=°F
